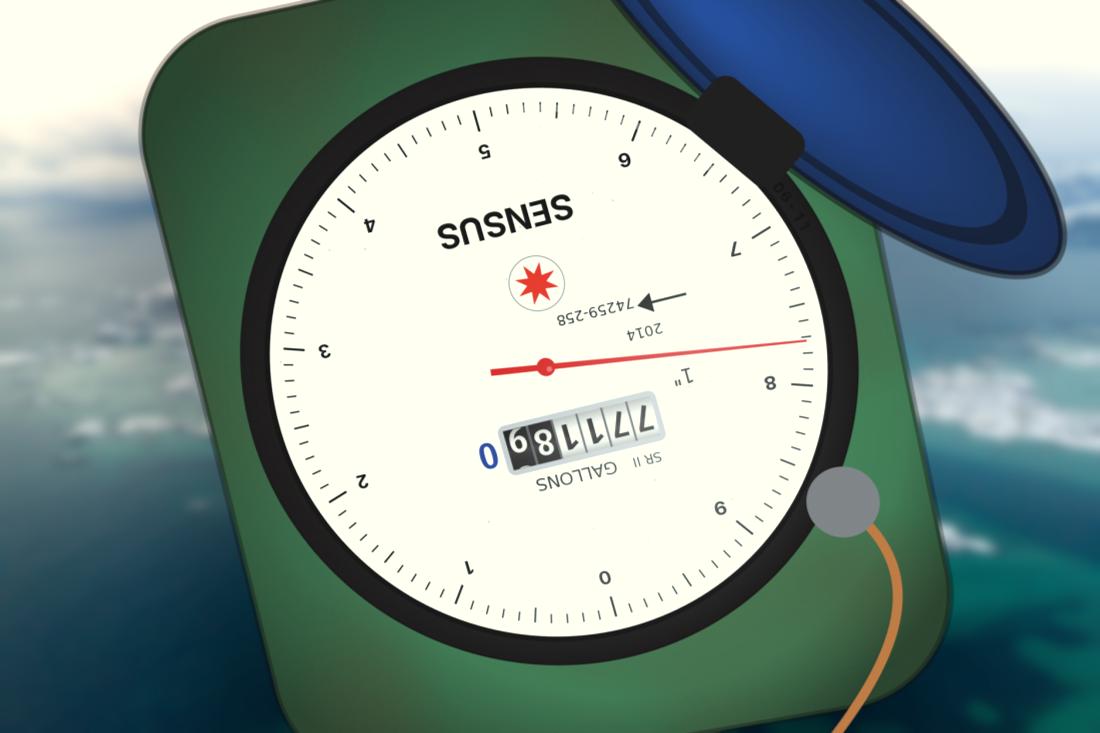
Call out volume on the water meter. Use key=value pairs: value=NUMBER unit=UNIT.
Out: value=7711887.7 unit=gal
